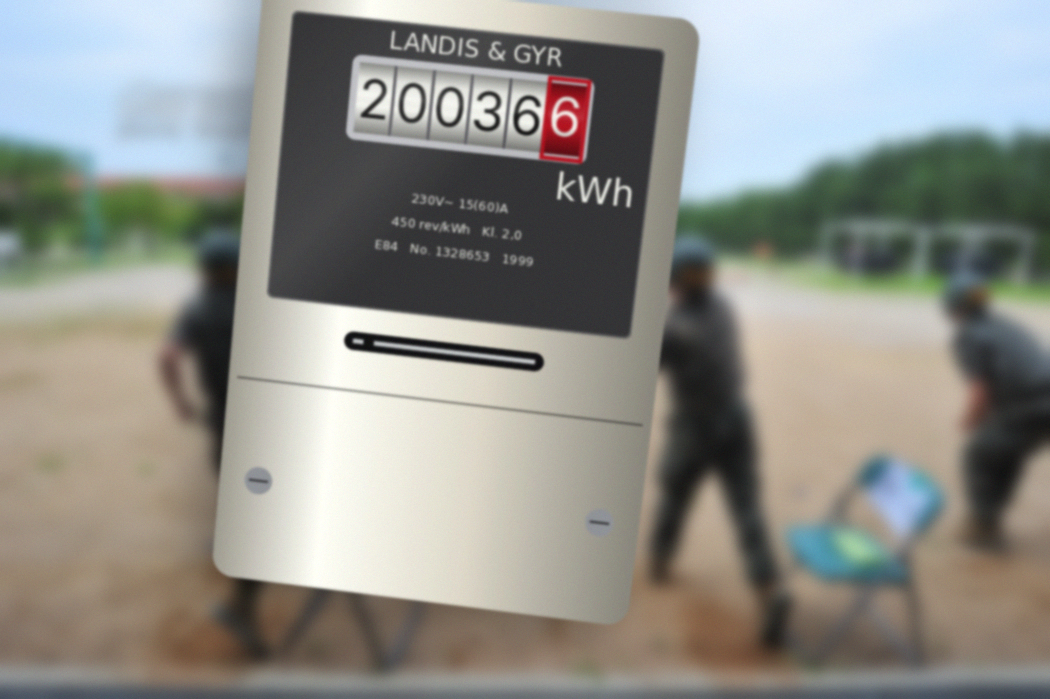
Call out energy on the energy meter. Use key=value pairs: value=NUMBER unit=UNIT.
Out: value=20036.6 unit=kWh
